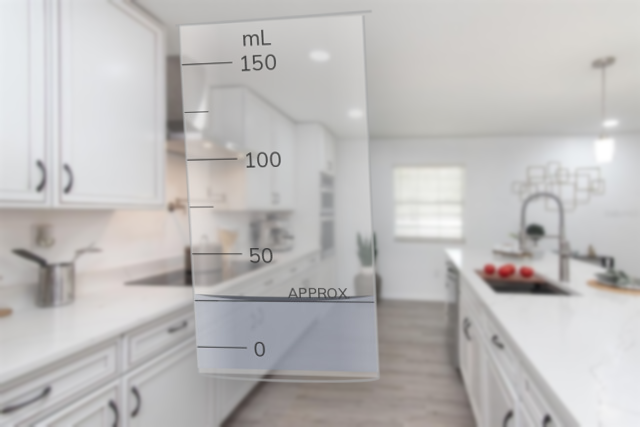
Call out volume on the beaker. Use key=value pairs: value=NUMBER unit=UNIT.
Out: value=25 unit=mL
